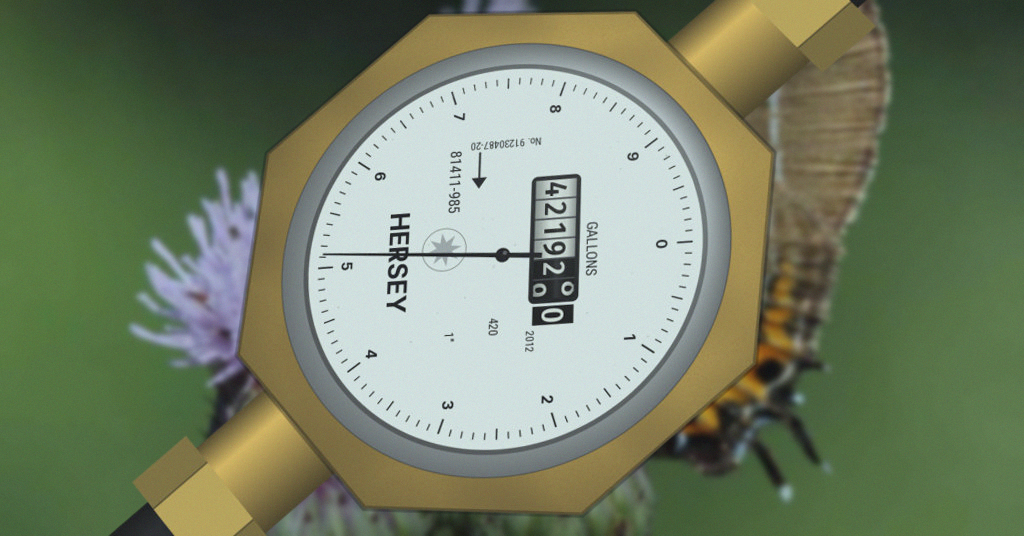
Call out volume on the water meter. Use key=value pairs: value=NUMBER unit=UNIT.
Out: value=4219285.1 unit=gal
